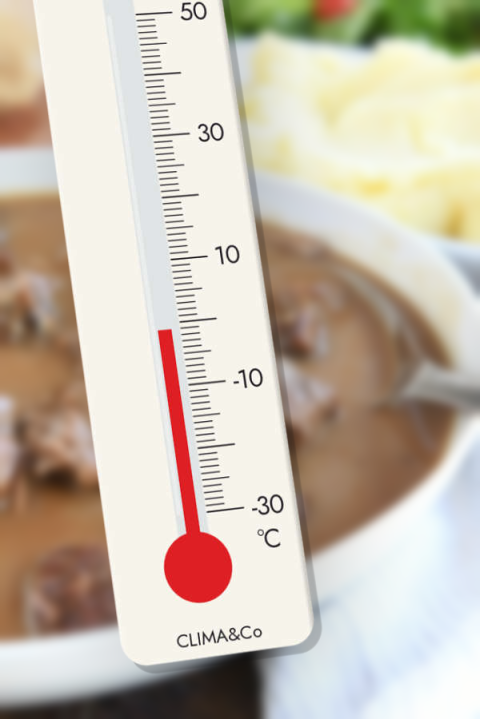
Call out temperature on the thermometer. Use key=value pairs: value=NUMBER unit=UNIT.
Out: value=-1 unit=°C
